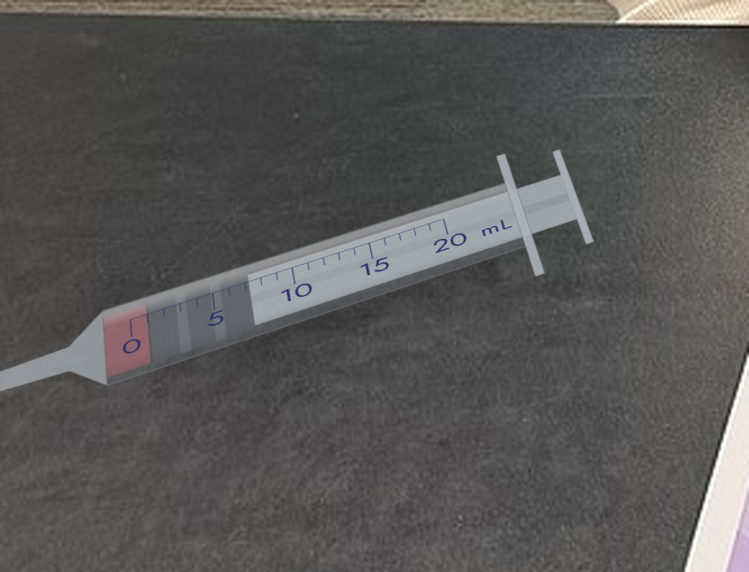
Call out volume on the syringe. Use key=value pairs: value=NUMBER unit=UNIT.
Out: value=1 unit=mL
